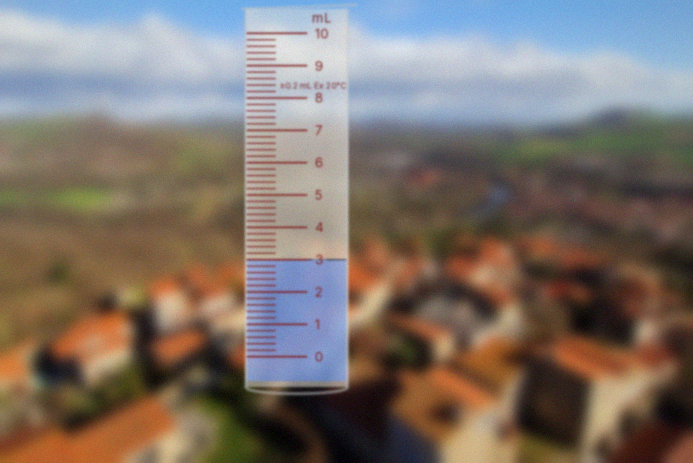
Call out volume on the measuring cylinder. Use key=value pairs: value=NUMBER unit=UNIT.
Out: value=3 unit=mL
